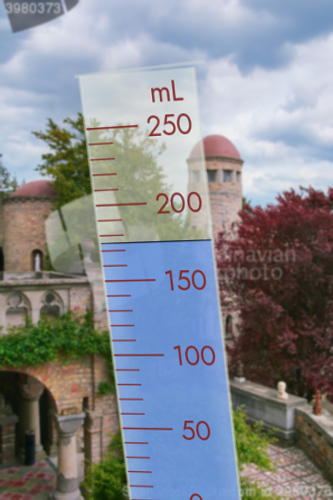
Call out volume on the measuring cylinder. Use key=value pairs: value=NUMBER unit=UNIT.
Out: value=175 unit=mL
